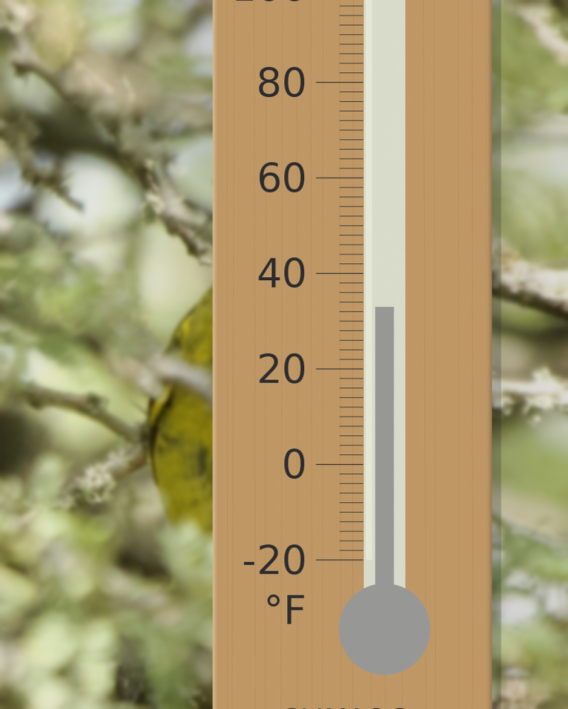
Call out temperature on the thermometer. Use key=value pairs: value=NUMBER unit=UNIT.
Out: value=33 unit=°F
